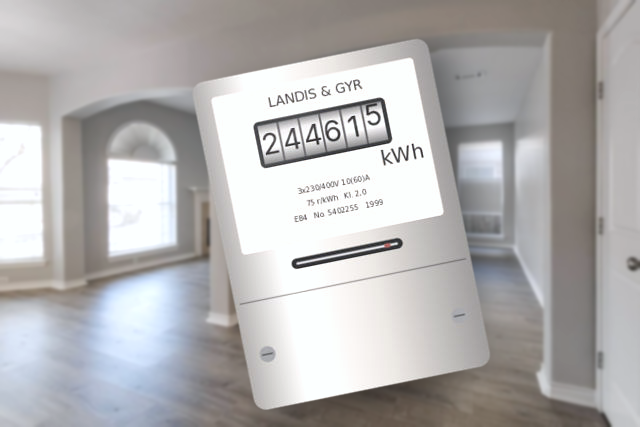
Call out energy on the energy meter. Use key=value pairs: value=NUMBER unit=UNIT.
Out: value=244615 unit=kWh
